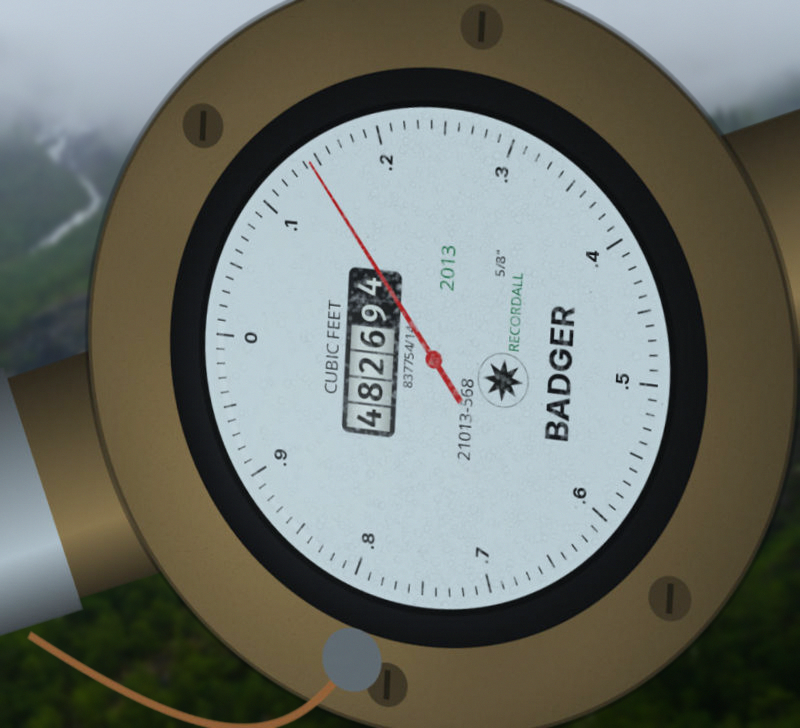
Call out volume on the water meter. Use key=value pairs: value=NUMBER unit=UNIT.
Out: value=482694.14 unit=ft³
